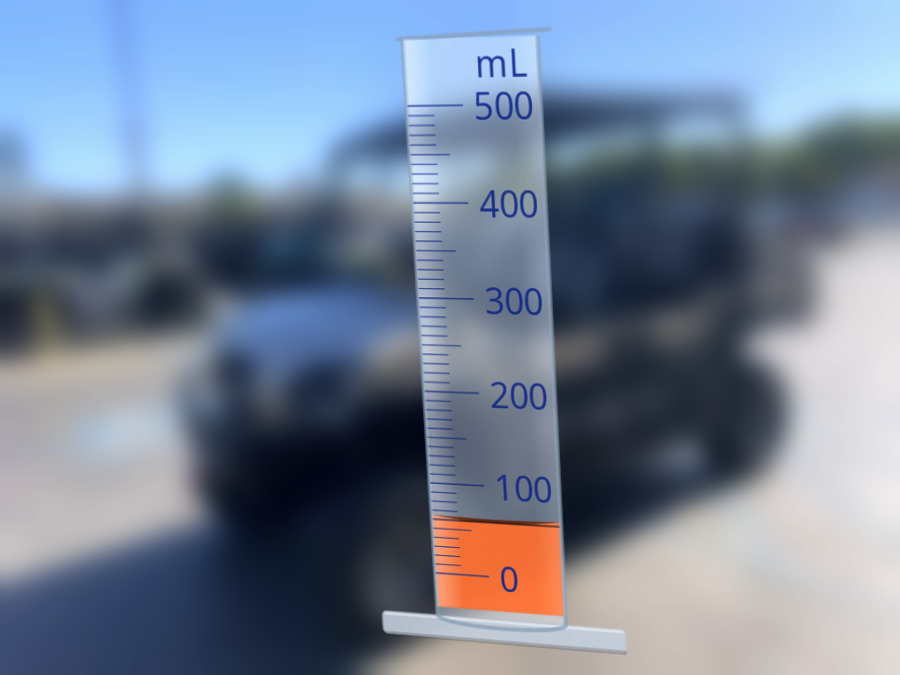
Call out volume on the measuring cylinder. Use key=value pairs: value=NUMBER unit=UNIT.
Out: value=60 unit=mL
